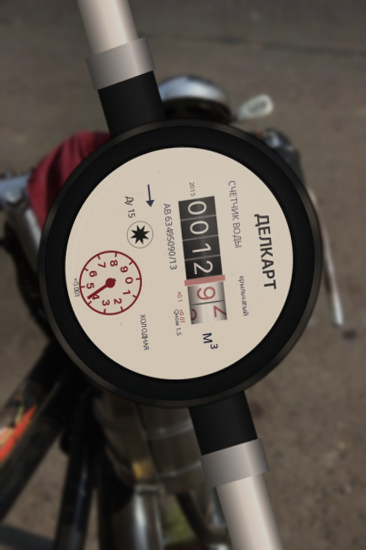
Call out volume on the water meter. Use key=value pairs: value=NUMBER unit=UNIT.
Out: value=12.924 unit=m³
